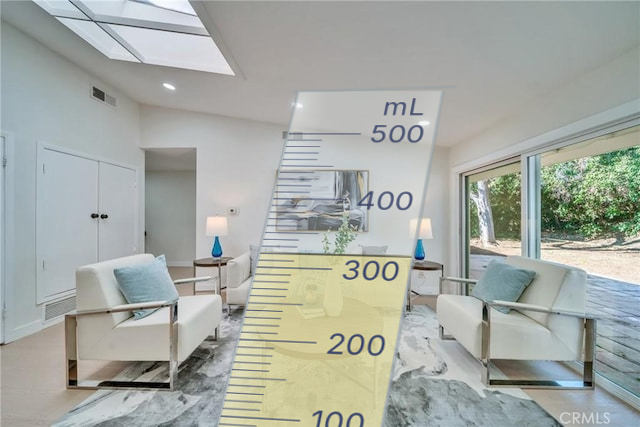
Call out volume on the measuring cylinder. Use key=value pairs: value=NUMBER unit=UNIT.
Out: value=320 unit=mL
